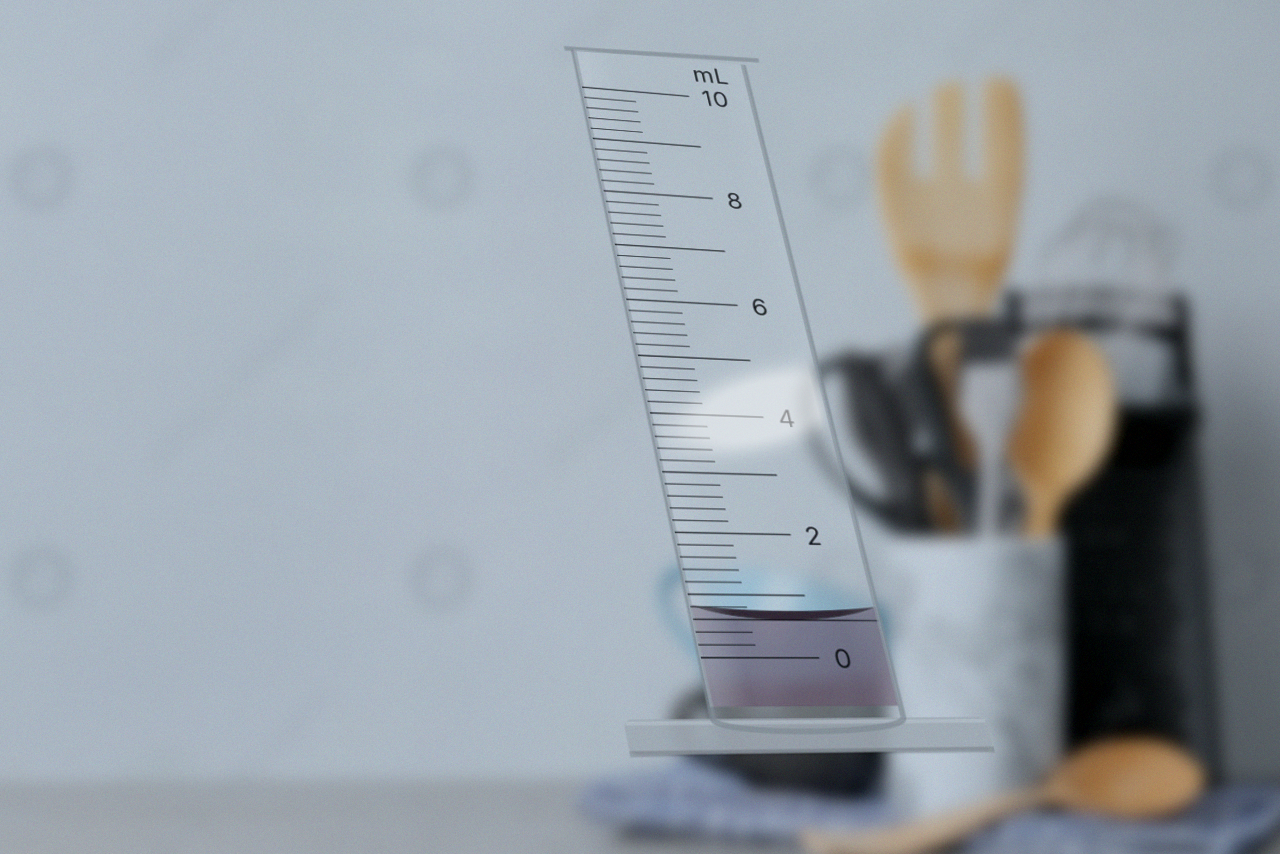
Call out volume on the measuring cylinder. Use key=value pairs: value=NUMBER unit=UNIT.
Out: value=0.6 unit=mL
